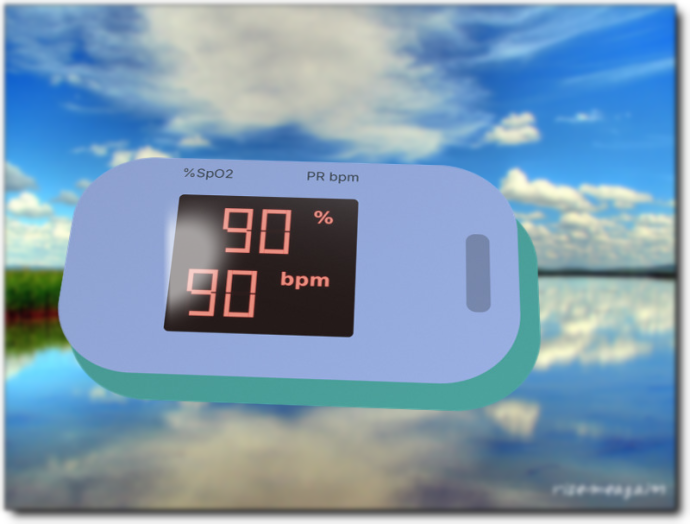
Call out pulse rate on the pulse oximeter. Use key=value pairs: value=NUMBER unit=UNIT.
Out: value=90 unit=bpm
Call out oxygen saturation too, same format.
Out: value=90 unit=%
